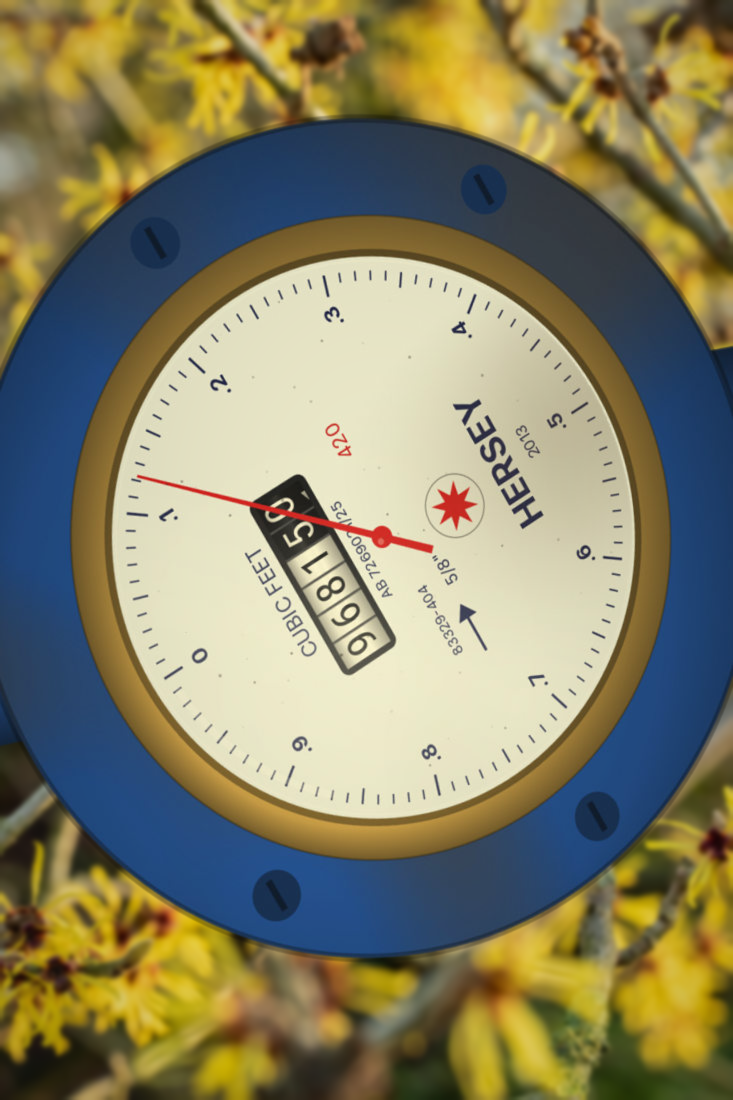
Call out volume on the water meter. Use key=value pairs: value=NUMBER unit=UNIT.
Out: value=968150.12 unit=ft³
